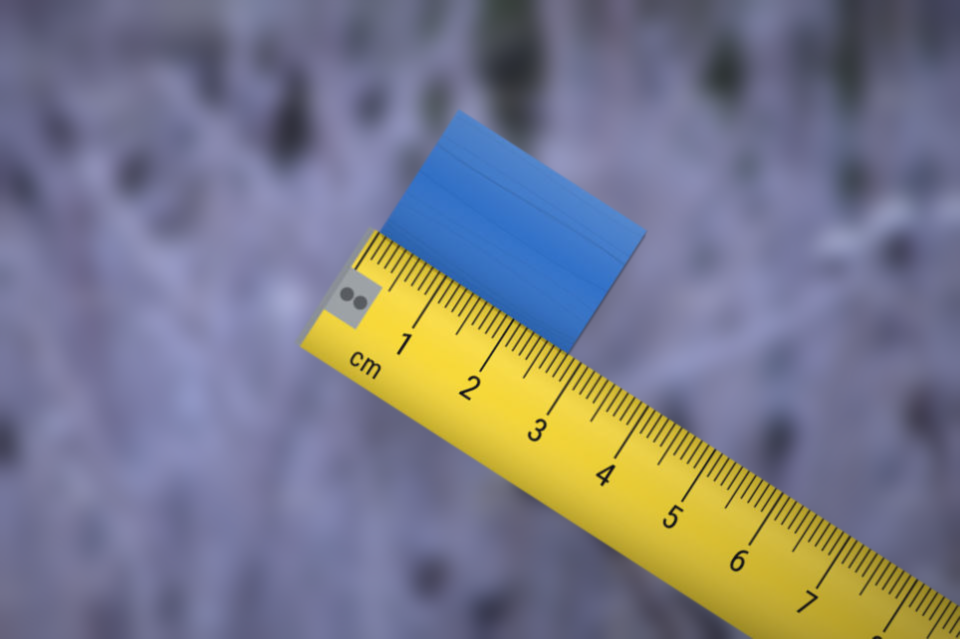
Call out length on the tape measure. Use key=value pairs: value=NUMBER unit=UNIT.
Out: value=2.8 unit=cm
